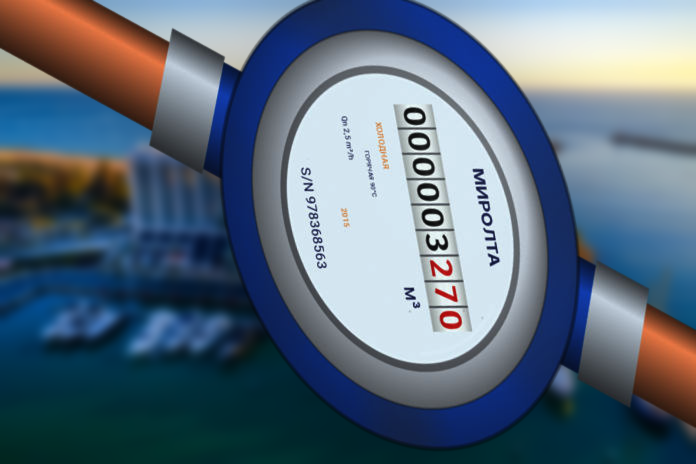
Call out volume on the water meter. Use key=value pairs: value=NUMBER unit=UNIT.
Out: value=3.270 unit=m³
